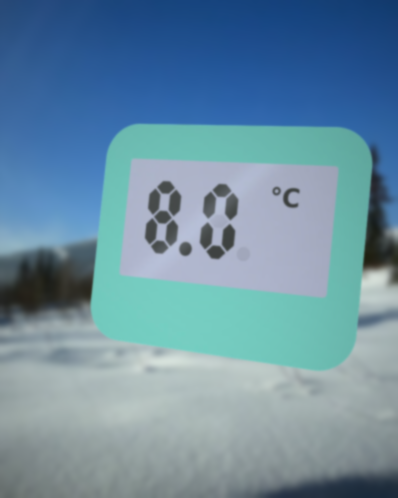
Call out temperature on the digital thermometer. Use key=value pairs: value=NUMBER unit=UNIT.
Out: value=8.0 unit=°C
